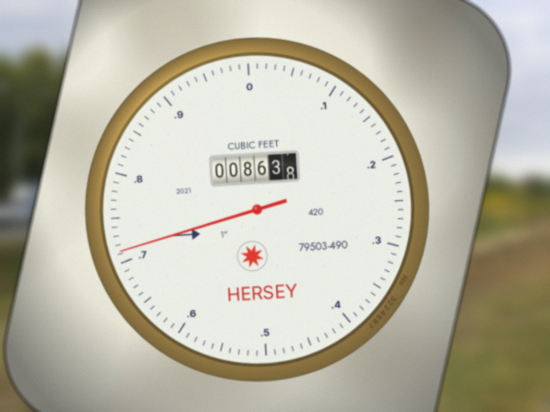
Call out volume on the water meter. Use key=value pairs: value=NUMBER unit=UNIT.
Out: value=8637.71 unit=ft³
